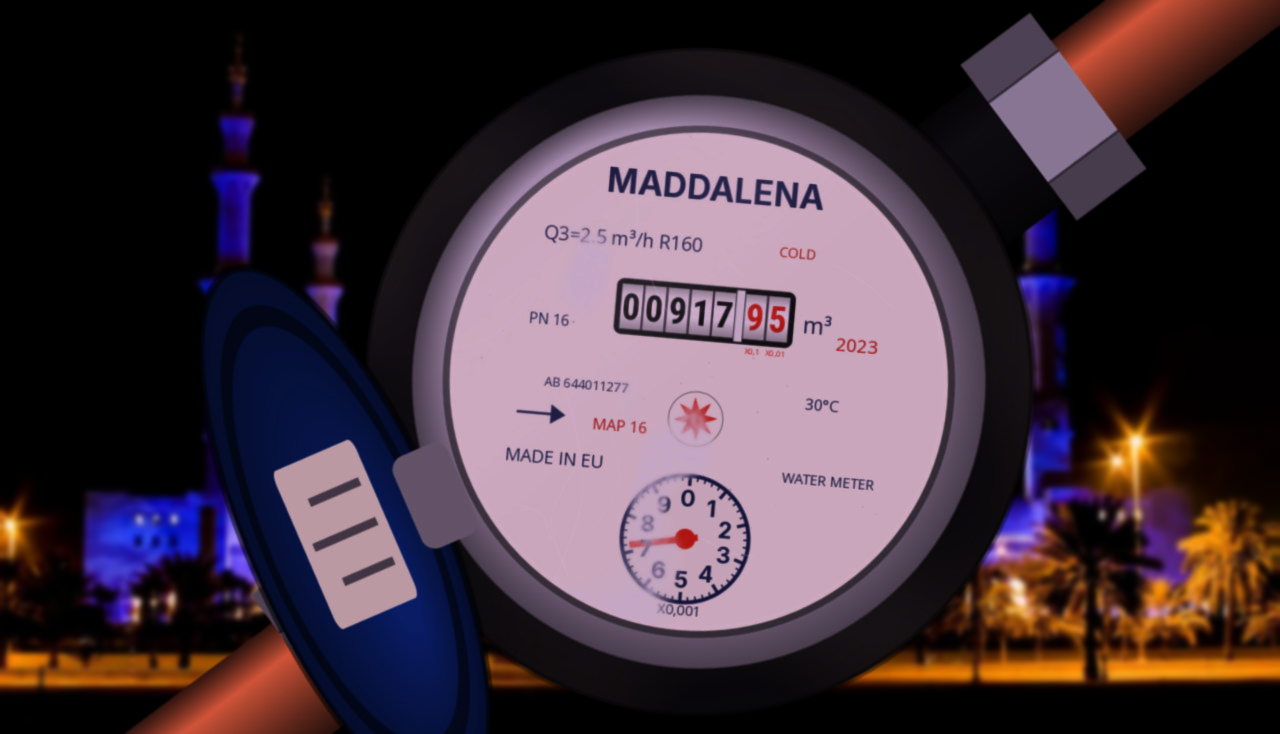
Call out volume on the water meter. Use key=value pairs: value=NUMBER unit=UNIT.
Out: value=917.957 unit=m³
